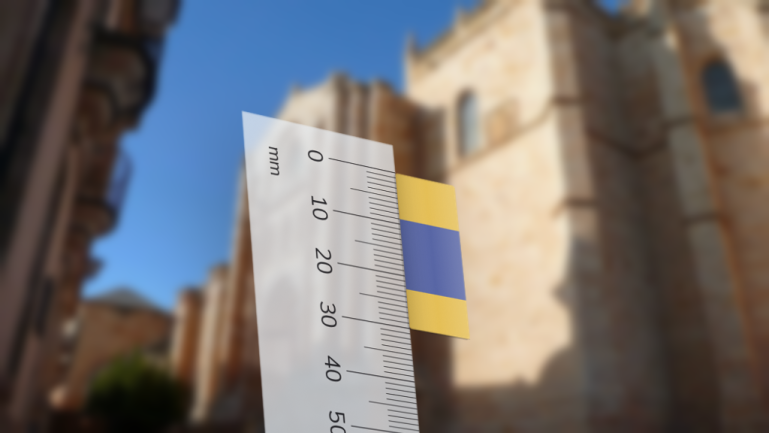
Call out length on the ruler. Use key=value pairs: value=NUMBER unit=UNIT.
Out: value=30 unit=mm
